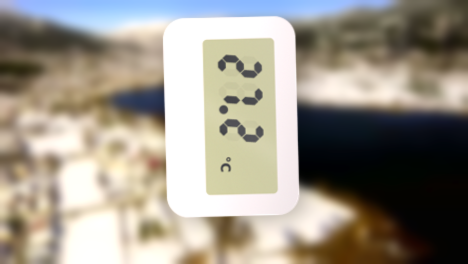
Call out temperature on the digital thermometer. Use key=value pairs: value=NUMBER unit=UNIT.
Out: value=27.2 unit=°C
